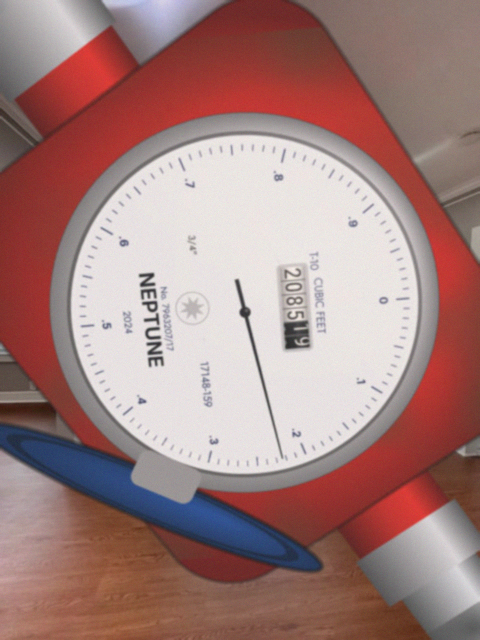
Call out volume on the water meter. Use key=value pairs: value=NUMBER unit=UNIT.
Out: value=208519.22 unit=ft³
